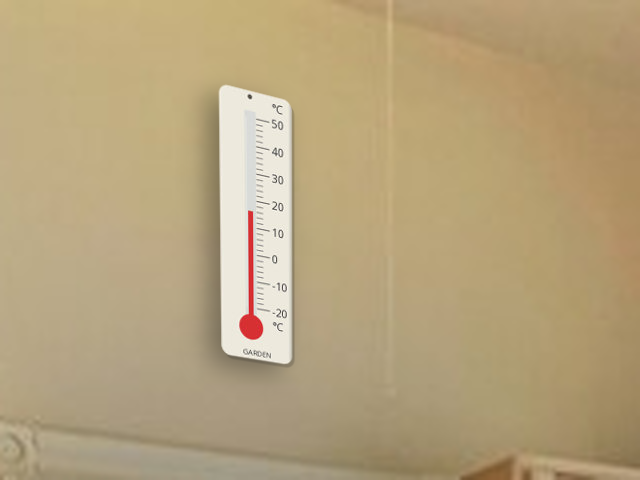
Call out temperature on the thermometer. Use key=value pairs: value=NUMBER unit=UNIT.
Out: value=16 unit=°C
